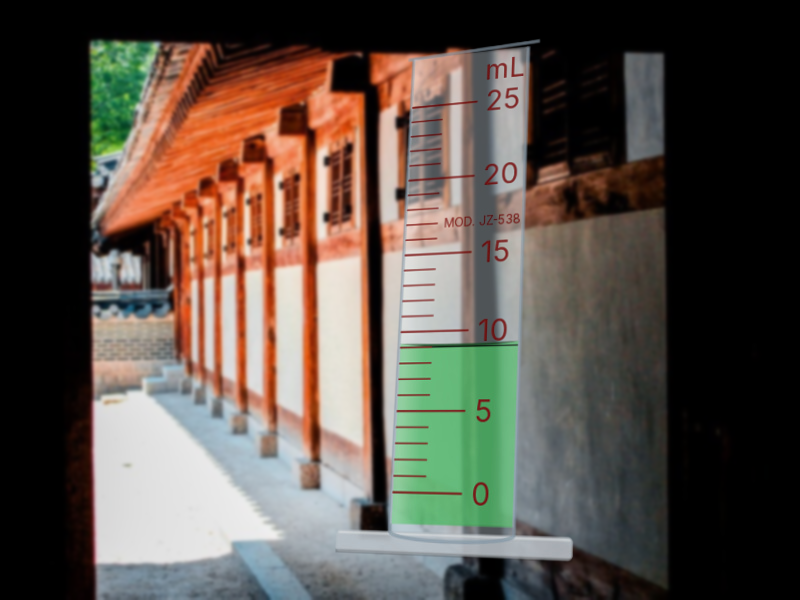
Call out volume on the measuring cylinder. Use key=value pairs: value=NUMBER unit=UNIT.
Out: value=9 unit=mL
